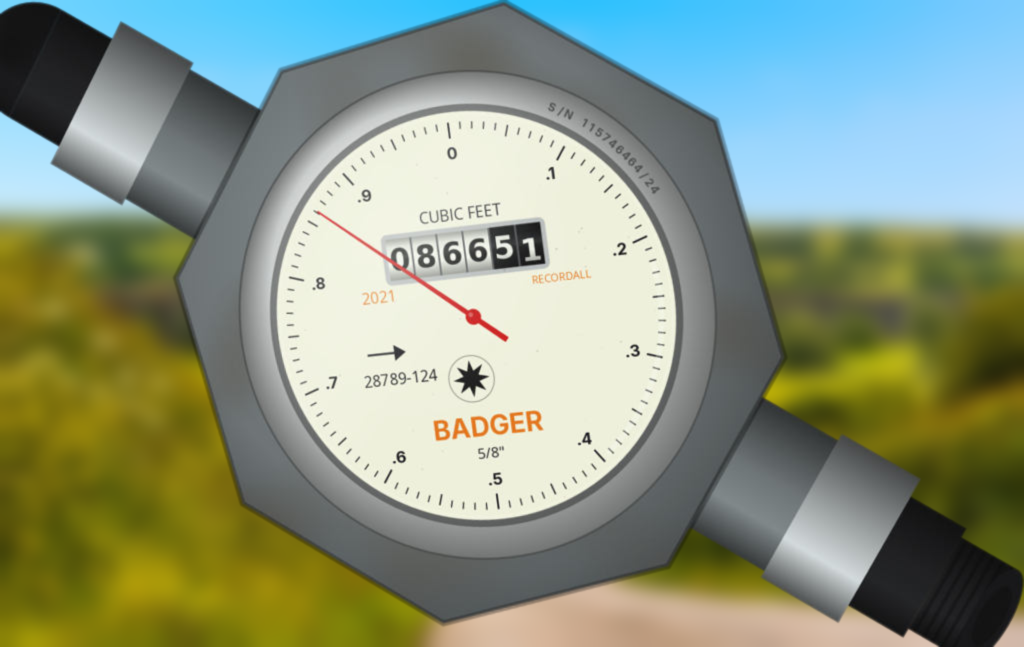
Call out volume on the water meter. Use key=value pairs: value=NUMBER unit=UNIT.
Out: value=86650.86 unit=ft³
